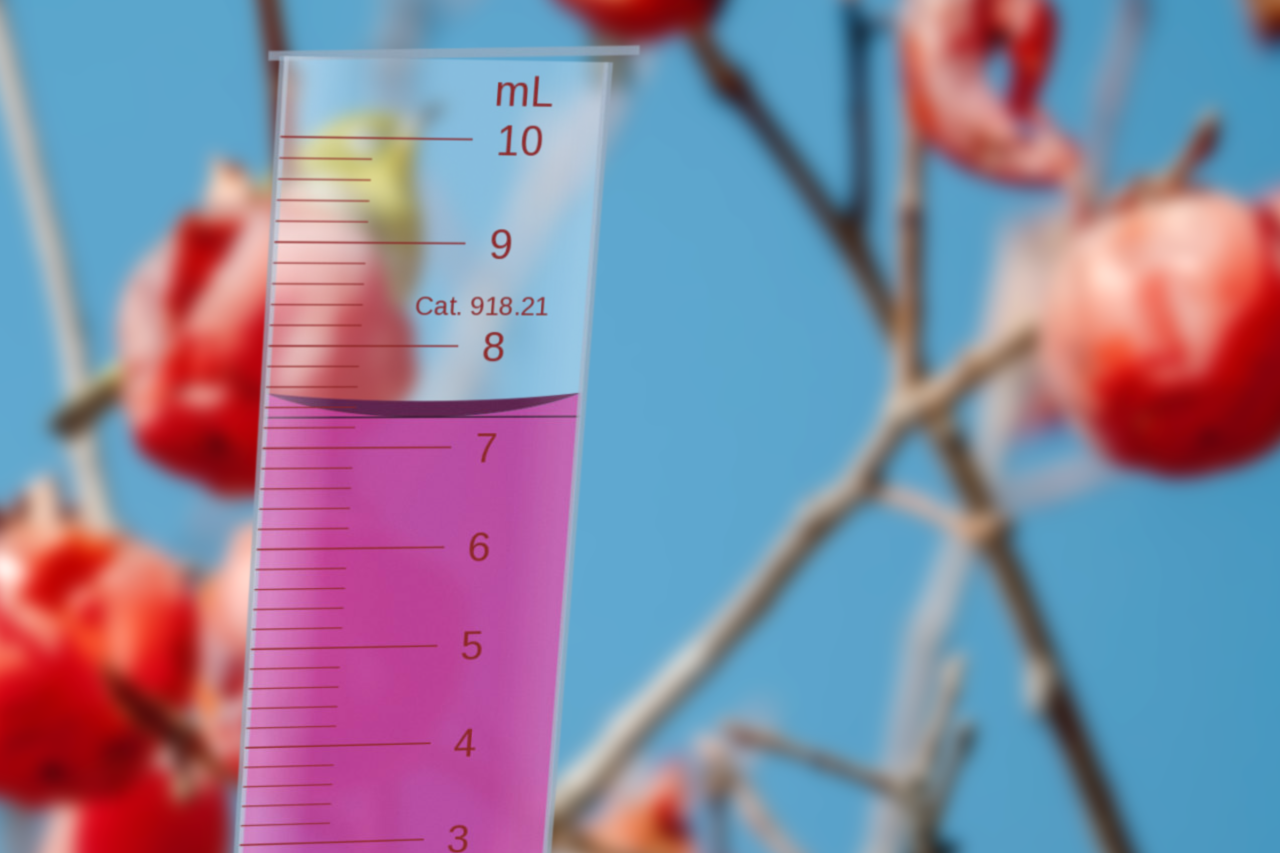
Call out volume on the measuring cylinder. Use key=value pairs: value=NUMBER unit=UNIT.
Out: value=7.3 unit=mL
